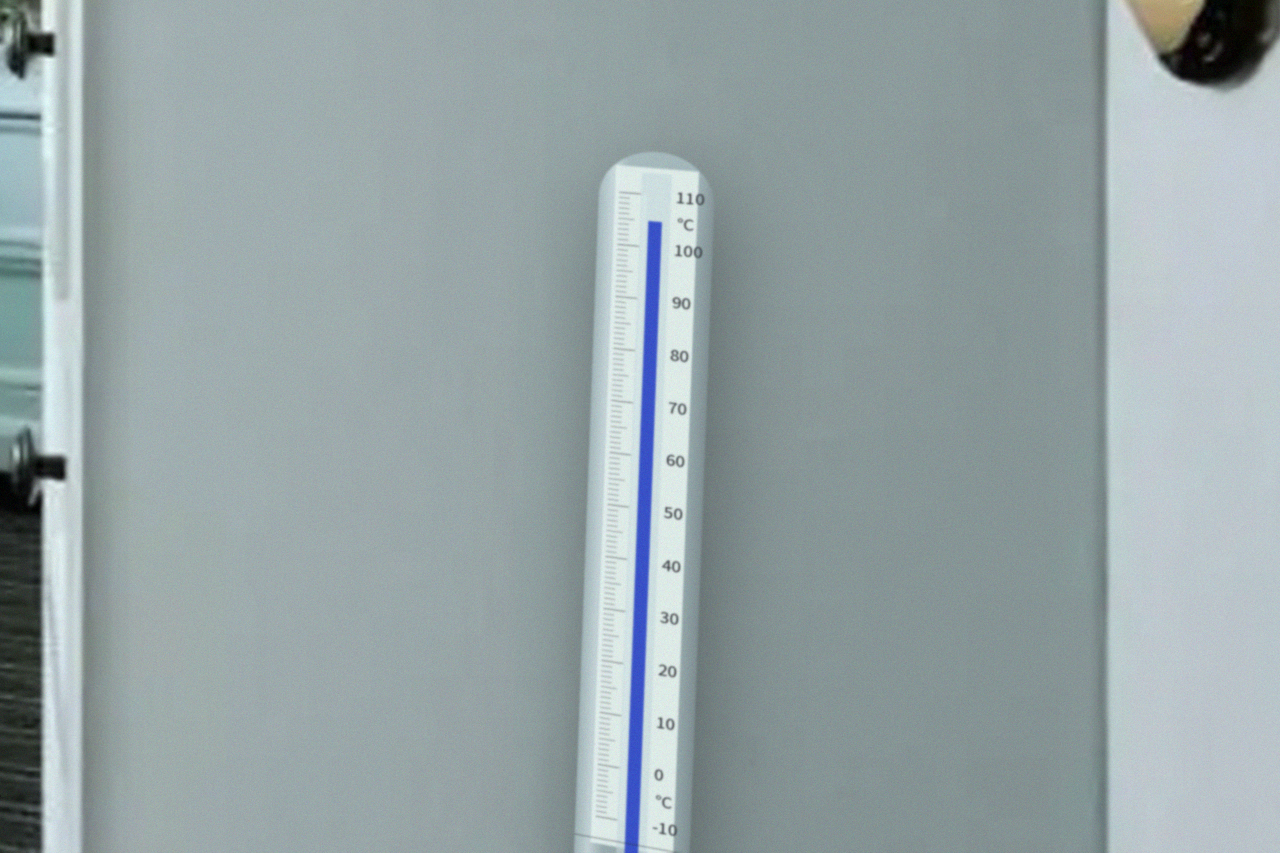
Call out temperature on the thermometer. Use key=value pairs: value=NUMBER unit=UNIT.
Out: value=105 unit=°C
